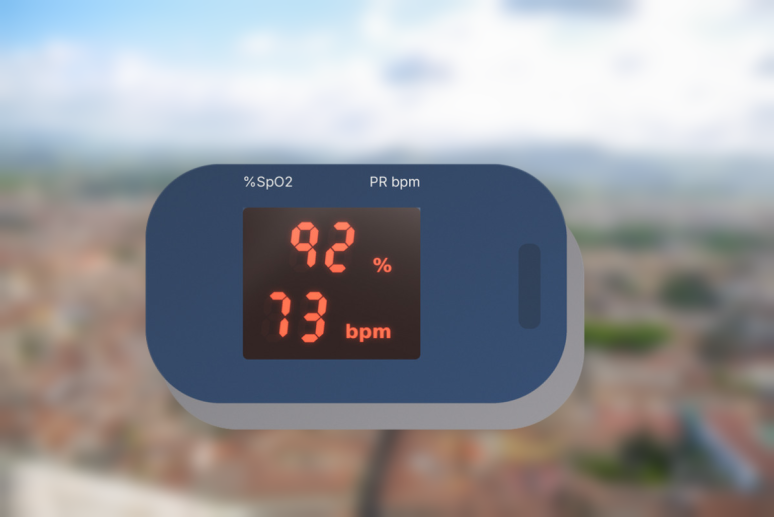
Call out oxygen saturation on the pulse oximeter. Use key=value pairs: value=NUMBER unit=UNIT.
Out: value=92 unit=%
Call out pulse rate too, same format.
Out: value=73 unit=bpm
